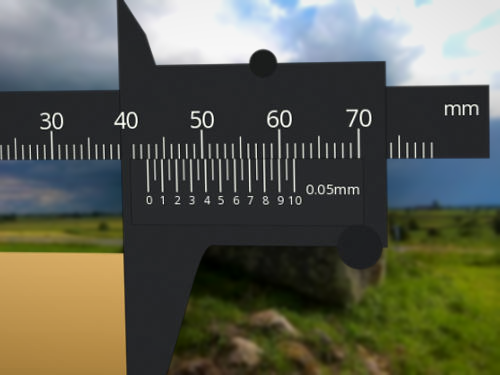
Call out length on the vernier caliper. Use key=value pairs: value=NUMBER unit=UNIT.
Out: value=42.8 unit=mm
